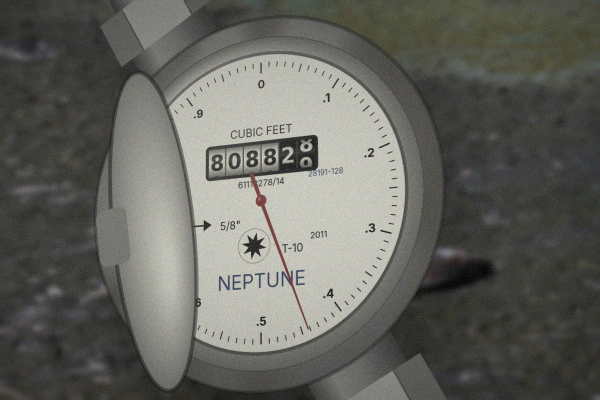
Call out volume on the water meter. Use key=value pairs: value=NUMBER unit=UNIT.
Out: value=808828.44 unit=ft³
